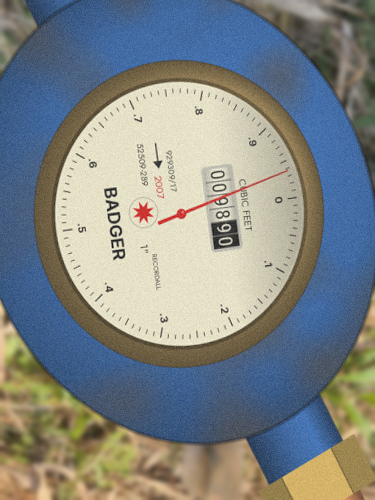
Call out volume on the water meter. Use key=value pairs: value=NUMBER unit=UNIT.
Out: value=9889.96 unit=ft³
